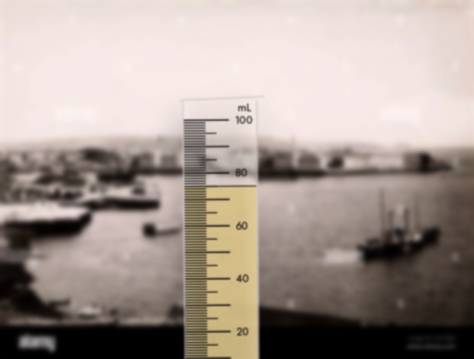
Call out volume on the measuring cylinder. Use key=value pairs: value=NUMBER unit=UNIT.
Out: value=75 unit=mL
